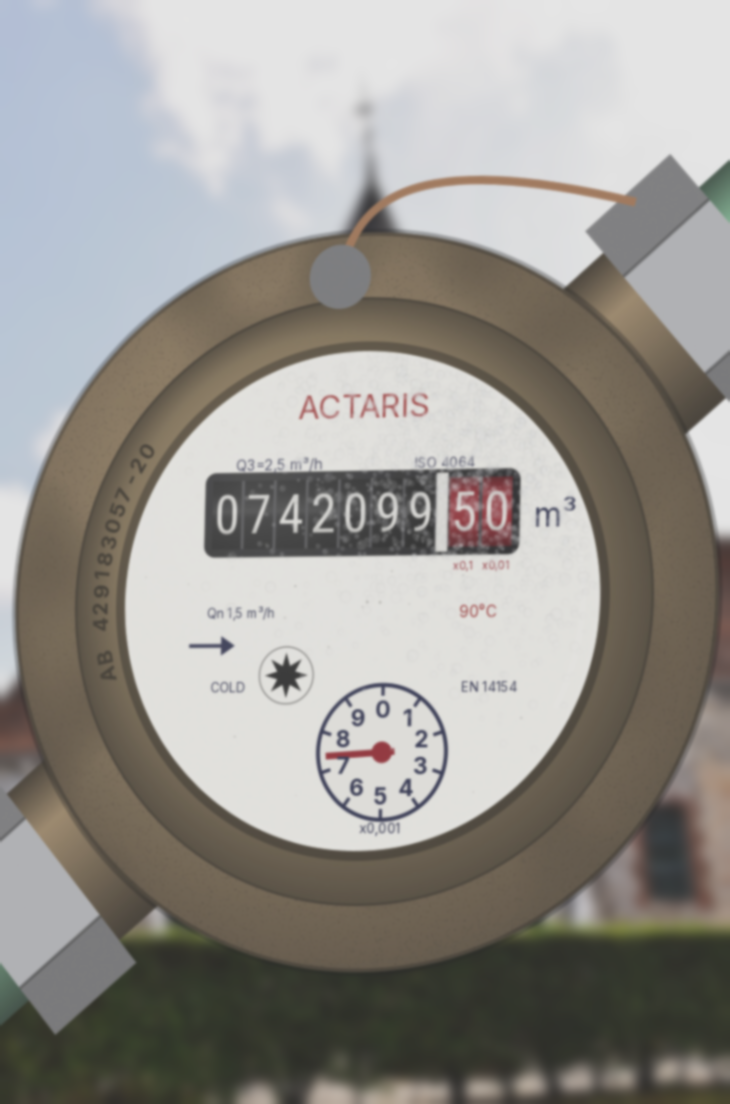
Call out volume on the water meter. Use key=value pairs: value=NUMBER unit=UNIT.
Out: value=742099.507 unit=m³
